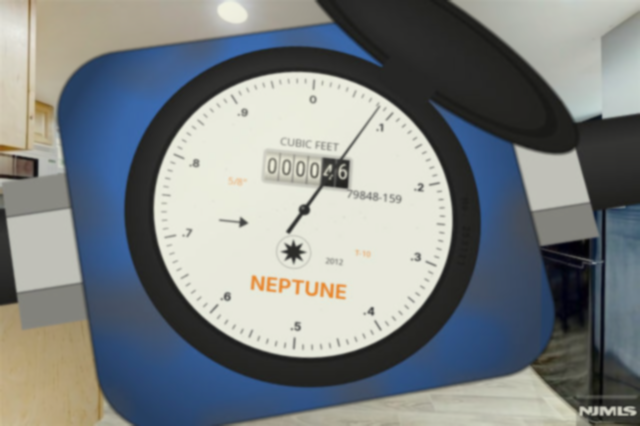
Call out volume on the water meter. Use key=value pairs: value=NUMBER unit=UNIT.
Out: value=46.08 unit=ft³
